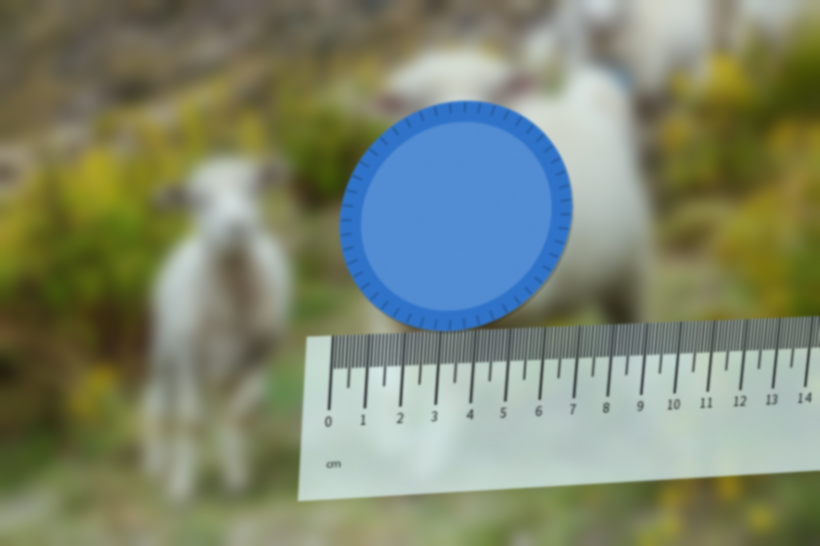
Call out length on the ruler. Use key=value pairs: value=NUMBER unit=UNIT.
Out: value=6.5 unit=cm
